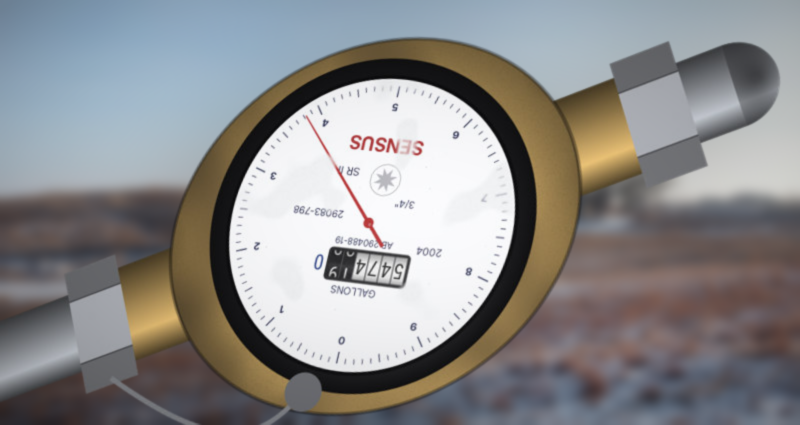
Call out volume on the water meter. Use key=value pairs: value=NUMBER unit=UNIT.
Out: value=5474193.8 unit=gal
